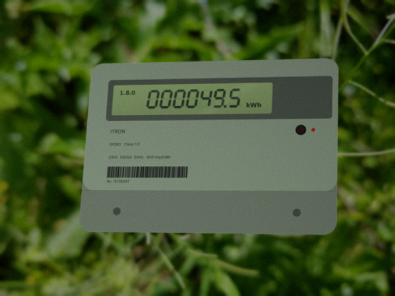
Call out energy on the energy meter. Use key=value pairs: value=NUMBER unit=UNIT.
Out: value=49.5 unit=kWh
